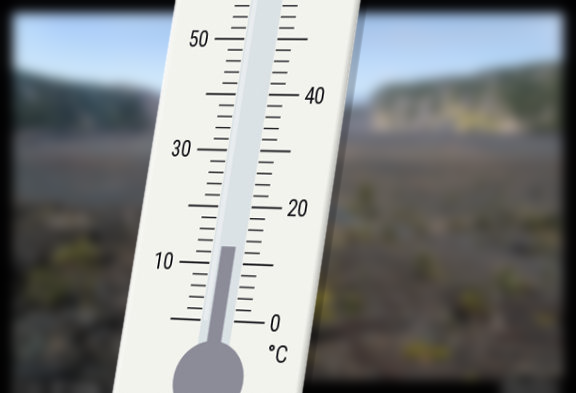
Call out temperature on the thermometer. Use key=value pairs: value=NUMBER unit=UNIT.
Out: value=13 unit=°C
